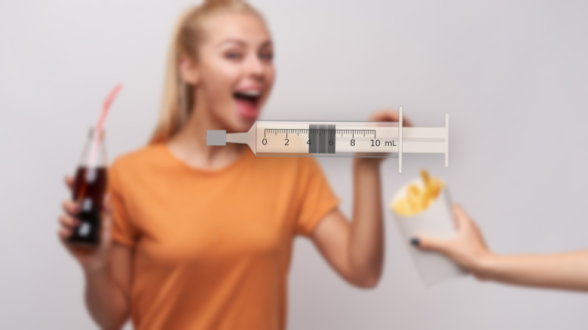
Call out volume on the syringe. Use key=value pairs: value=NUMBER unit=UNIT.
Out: value=4 unit=mL
